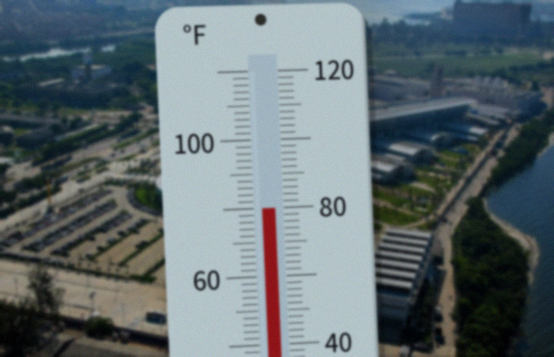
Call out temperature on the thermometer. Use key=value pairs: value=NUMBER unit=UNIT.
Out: value=80 unit=°F
